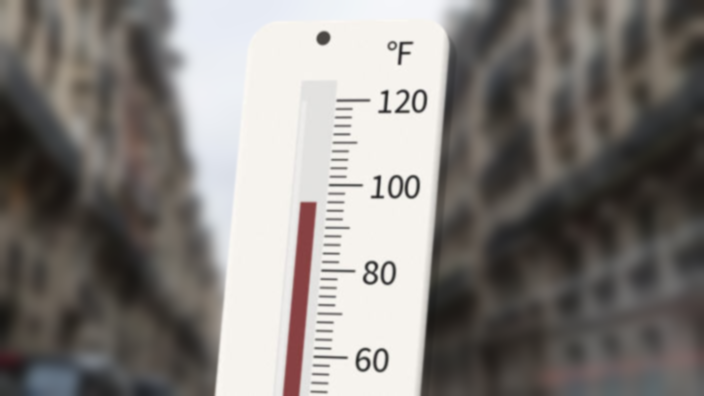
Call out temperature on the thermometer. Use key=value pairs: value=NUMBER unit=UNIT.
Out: value=96 unit=°F
